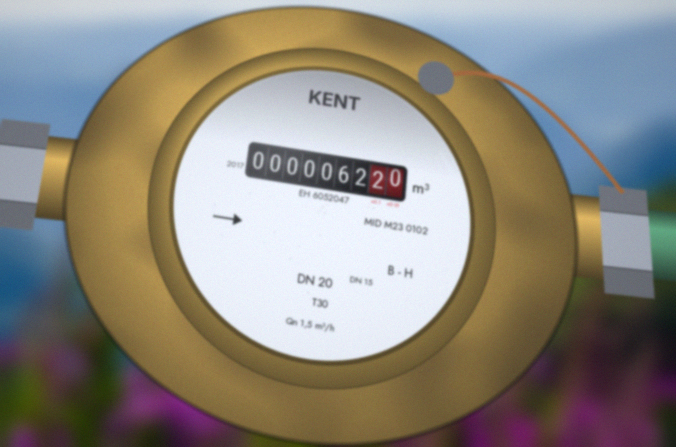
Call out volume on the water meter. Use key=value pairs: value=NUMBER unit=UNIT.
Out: value=62.20 unit=m³
